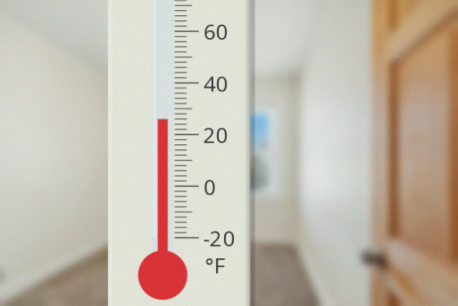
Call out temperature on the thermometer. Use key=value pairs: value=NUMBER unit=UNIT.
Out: value=26 unit=°F
